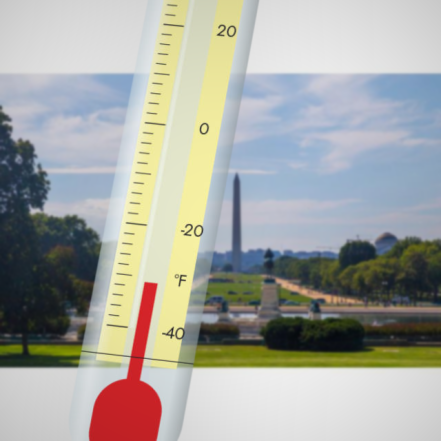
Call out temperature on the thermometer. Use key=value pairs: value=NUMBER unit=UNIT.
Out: value=-31 unit=°F
